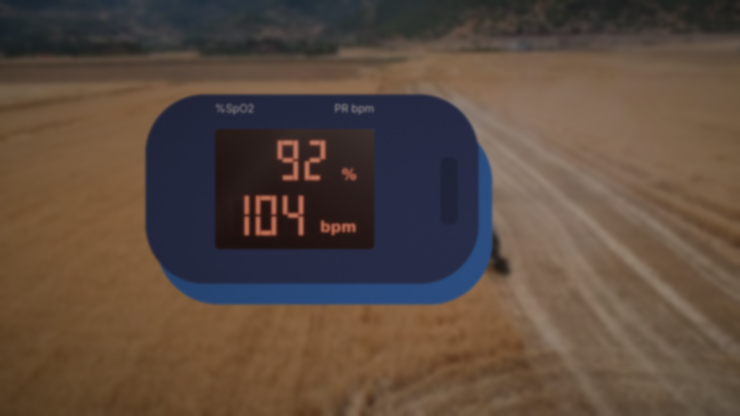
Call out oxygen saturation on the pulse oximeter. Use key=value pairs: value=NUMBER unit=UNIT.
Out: value=92 unit=%
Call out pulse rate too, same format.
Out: value=104 unit=bpm
